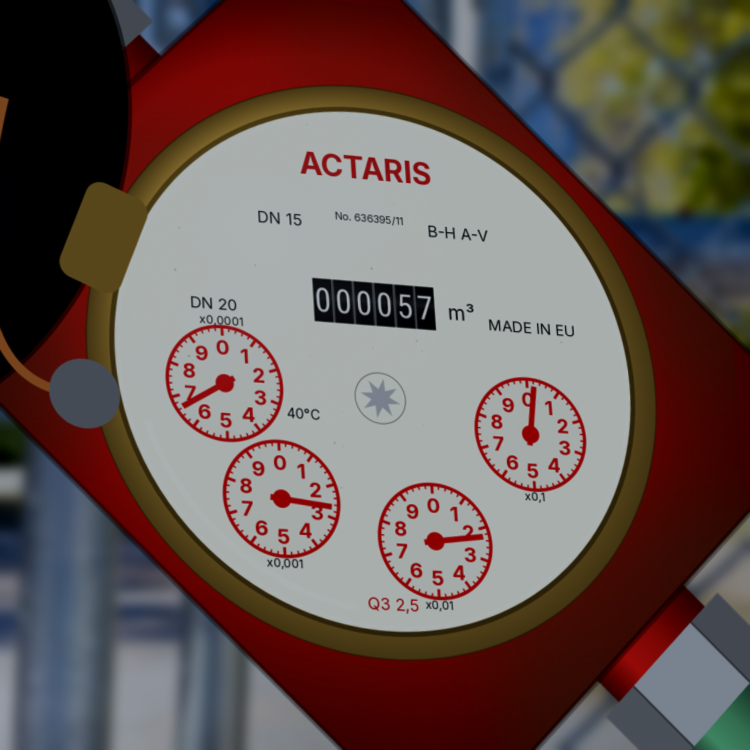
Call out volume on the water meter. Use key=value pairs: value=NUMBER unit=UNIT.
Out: value=57.0226 unit=m³
